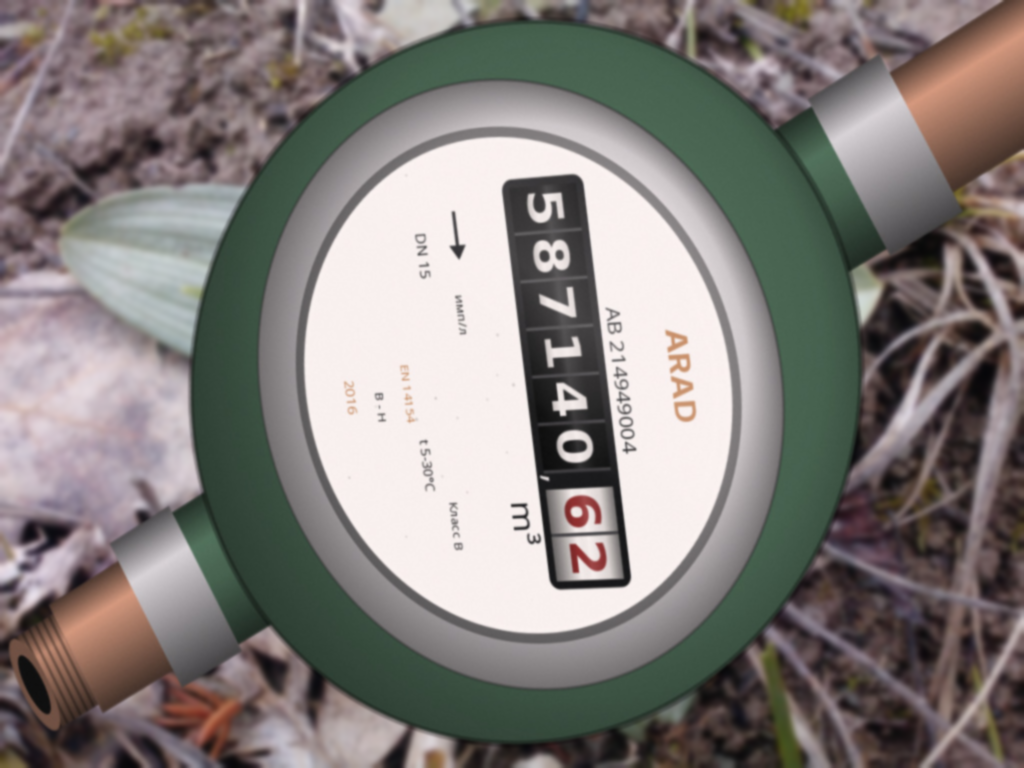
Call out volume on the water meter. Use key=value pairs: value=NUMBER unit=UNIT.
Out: value=587140.62 unit=m³
